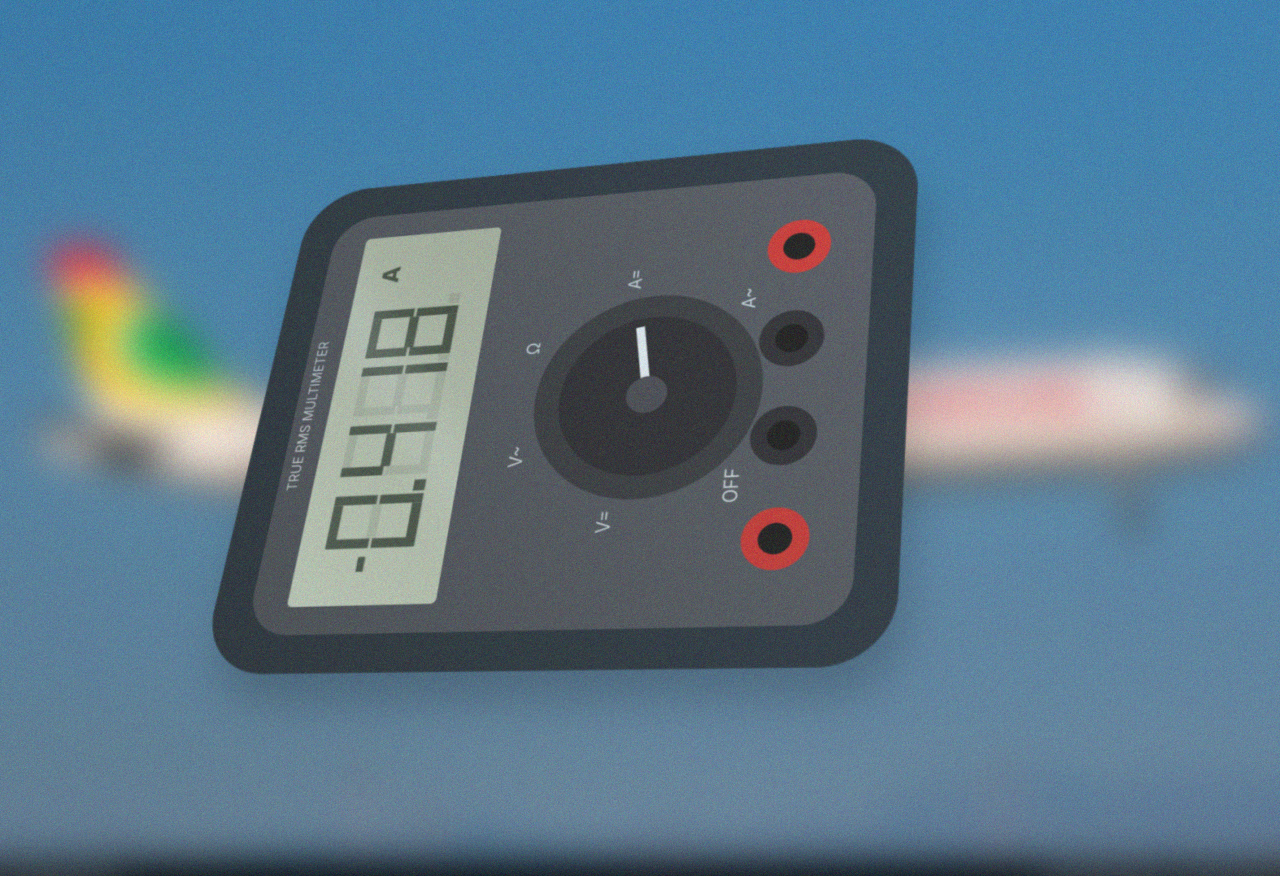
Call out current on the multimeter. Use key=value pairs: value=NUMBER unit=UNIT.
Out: value=-0.418 unit=A
